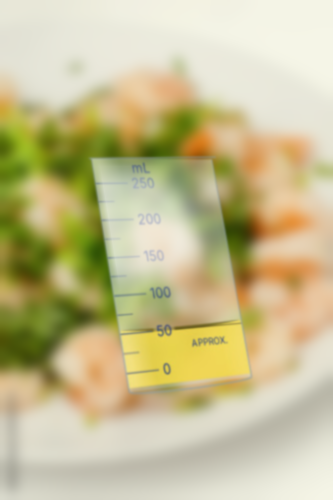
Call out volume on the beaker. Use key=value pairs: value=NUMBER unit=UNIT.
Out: value=50 unit=mL
